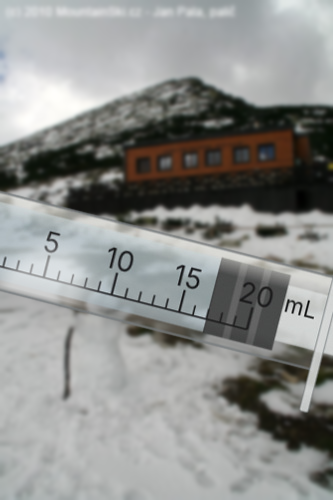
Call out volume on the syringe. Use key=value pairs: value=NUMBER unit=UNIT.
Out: value=17 unit=mL
